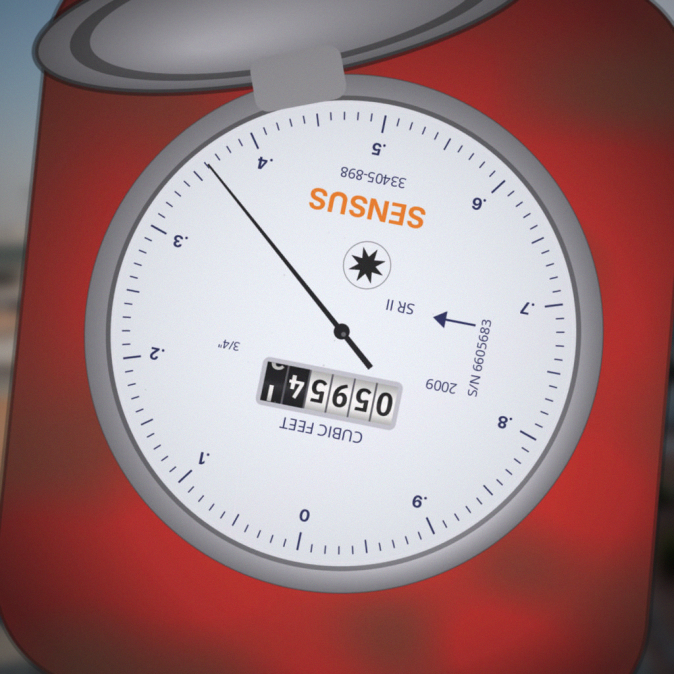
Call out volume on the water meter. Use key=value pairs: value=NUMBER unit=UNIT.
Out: value=59541.36 unit=ft³
